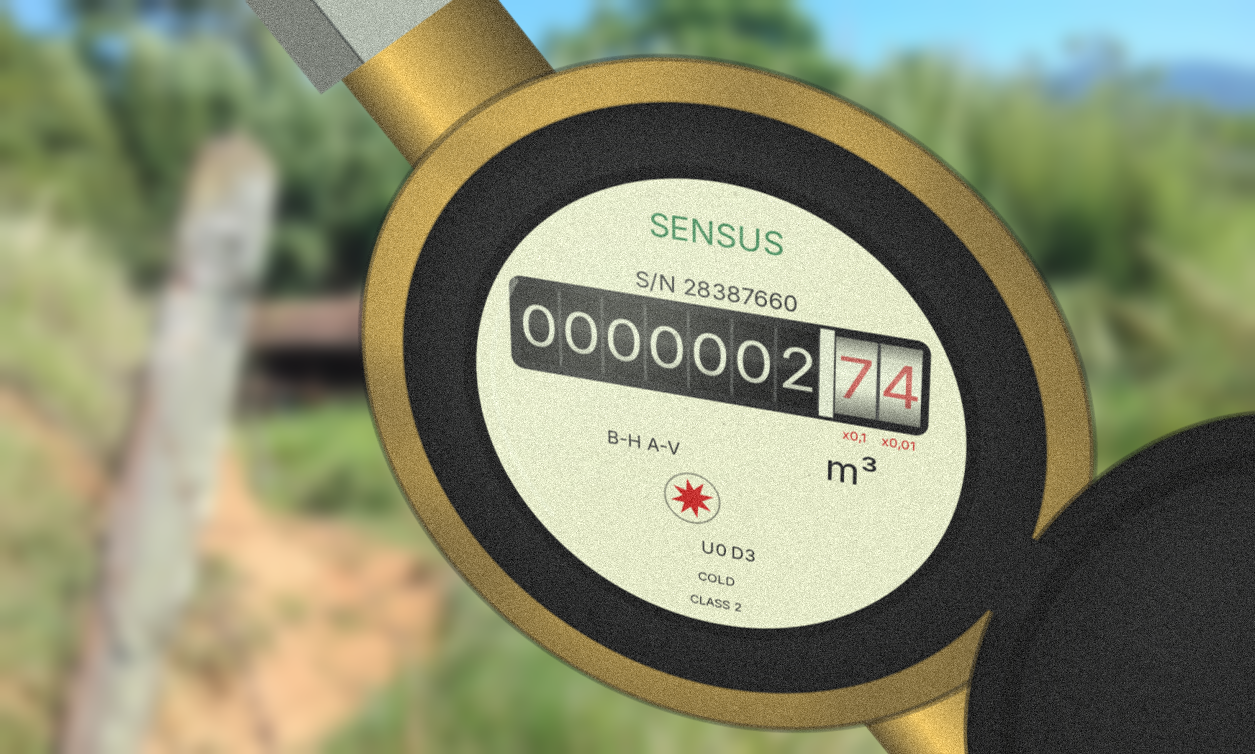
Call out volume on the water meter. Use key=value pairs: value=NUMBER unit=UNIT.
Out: value=2.74 unit=m³
